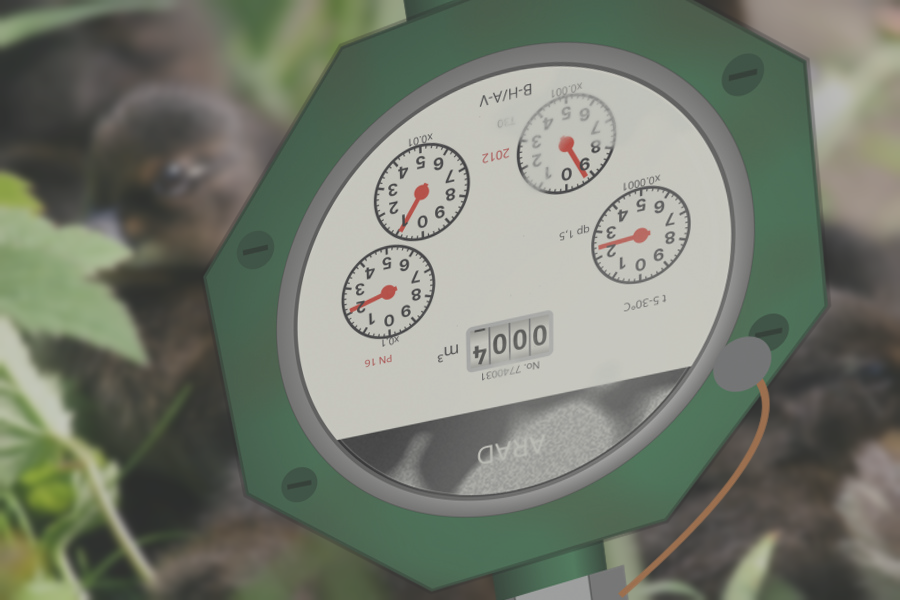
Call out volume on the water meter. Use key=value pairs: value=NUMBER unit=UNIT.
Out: value=4.2092 unit=m³
